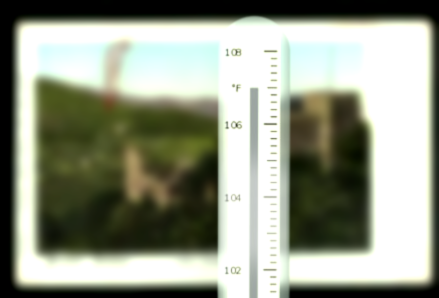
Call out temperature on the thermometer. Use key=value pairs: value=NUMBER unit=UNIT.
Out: value=107 unit=°F
